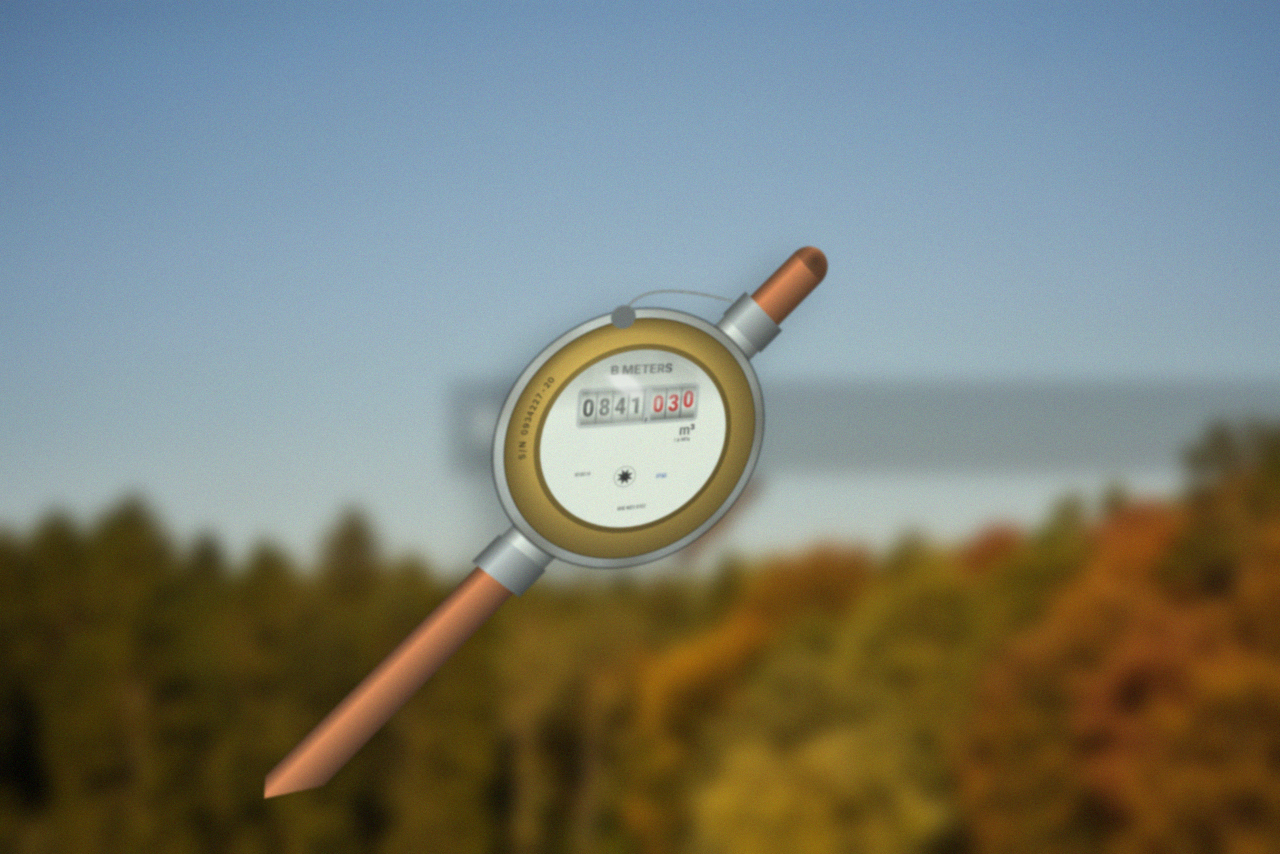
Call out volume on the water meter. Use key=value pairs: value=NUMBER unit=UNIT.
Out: value=841.030 unit=m³
